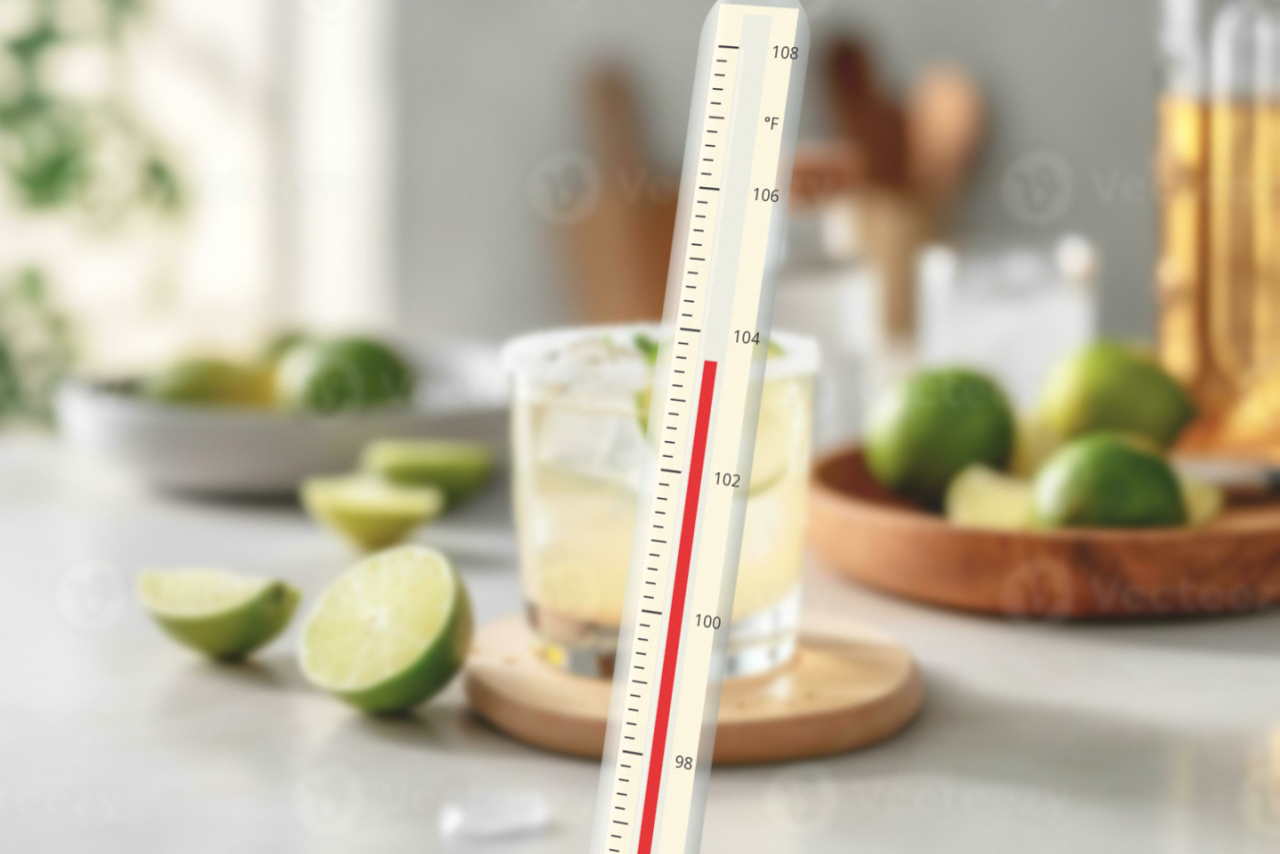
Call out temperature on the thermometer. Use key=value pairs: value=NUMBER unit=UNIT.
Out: value=103.6 unit=°F
